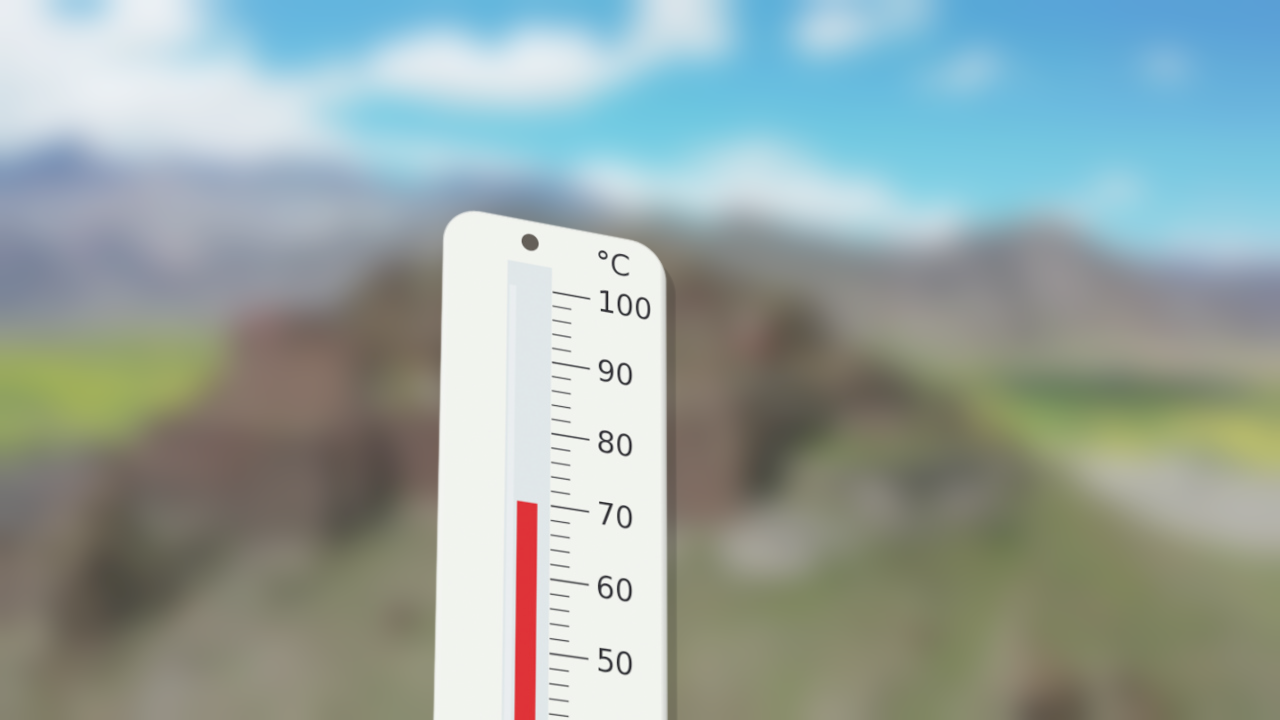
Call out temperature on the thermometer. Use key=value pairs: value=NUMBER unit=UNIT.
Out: value=70 unit=°C
